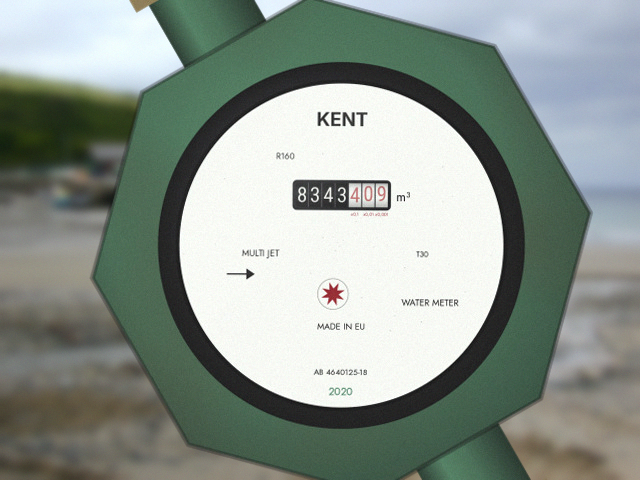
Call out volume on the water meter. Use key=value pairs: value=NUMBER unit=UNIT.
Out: value=8343.409 unit=m³
